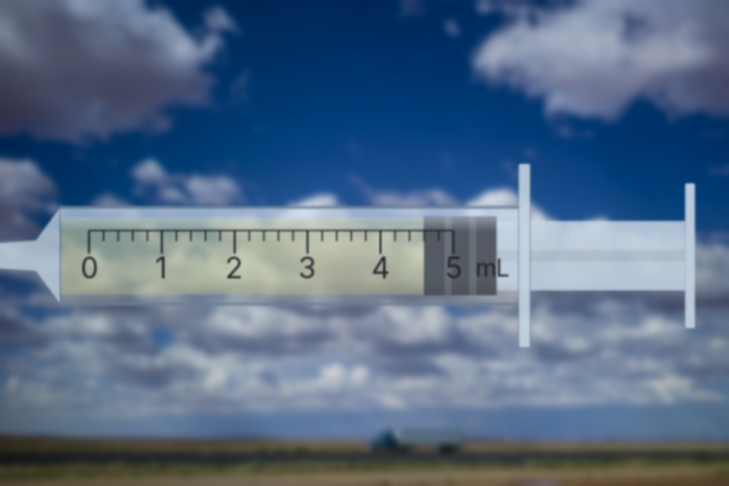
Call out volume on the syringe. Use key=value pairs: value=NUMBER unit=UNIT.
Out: value=4.6 unit=mL
